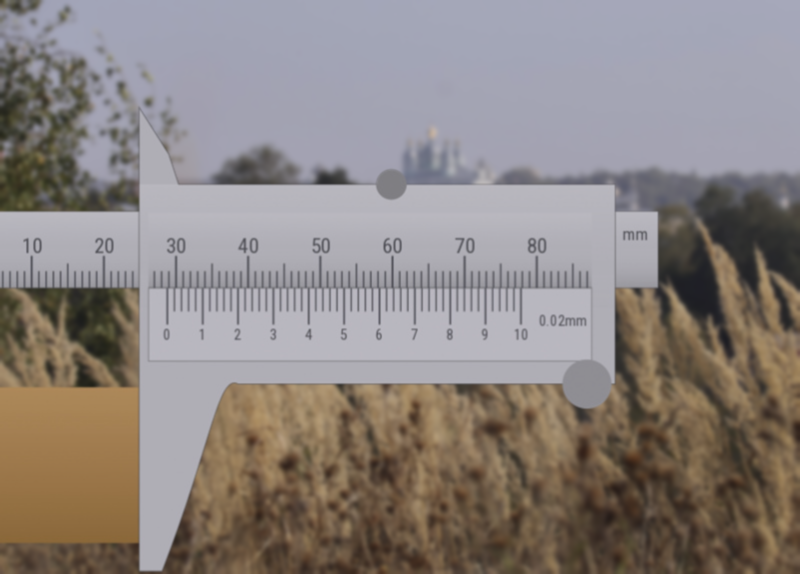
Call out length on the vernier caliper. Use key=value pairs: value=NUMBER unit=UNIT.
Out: value=28.8 unit=mm
